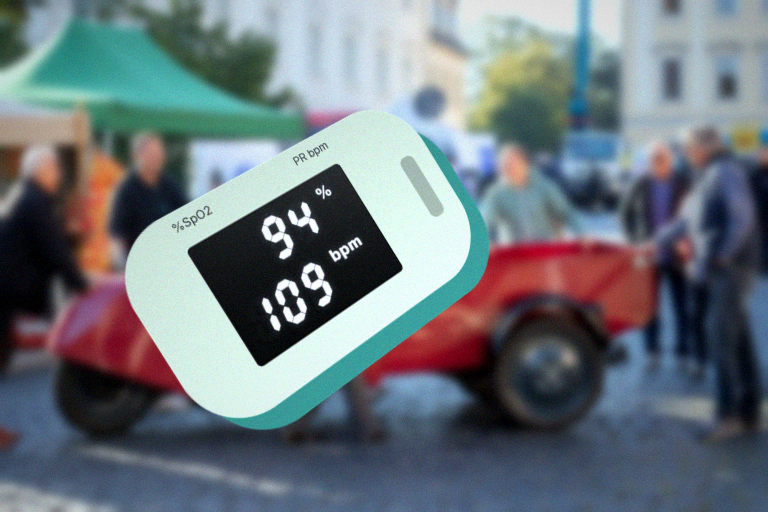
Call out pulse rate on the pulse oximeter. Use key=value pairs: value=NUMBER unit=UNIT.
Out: value=109 unit=bpm
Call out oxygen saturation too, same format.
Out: value=94 unit=%
